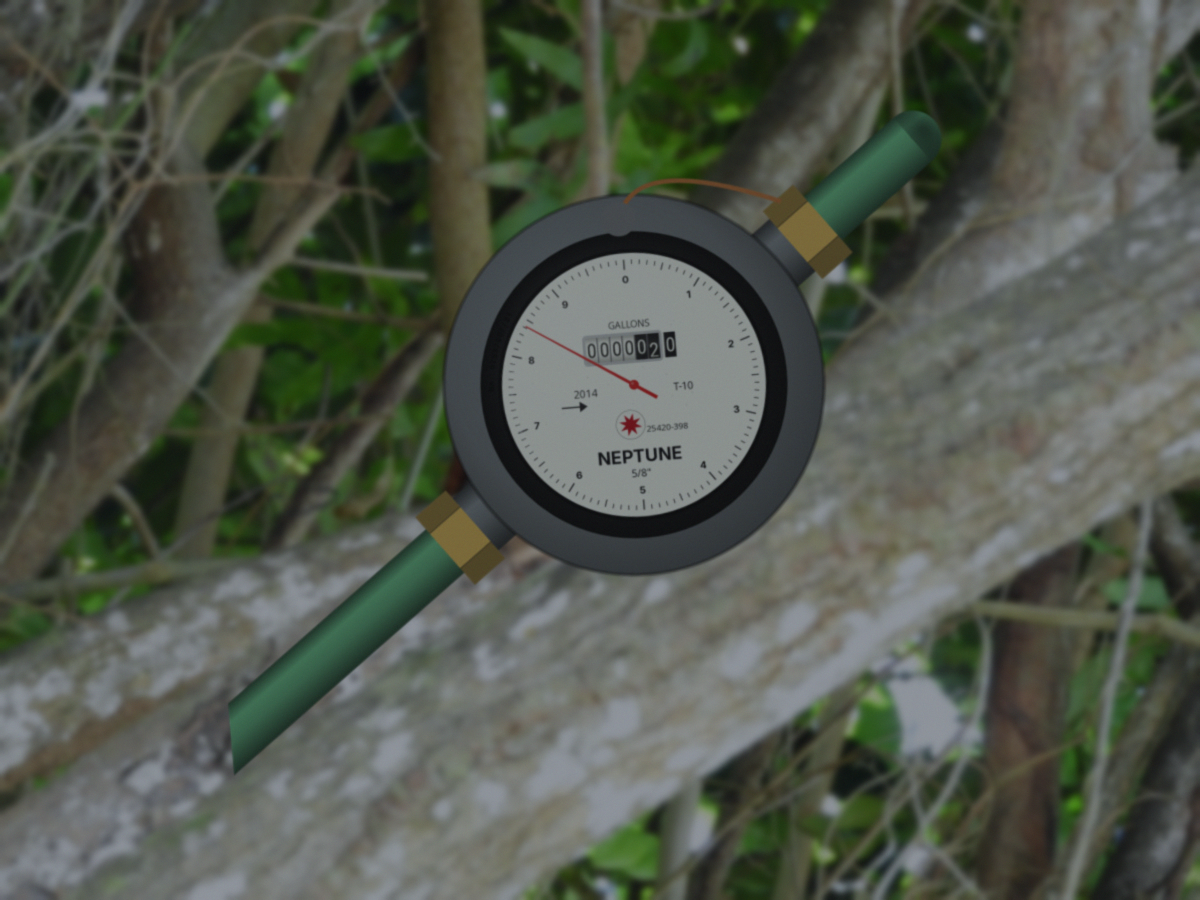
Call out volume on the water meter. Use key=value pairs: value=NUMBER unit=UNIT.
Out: value=18.4 unit=gal
